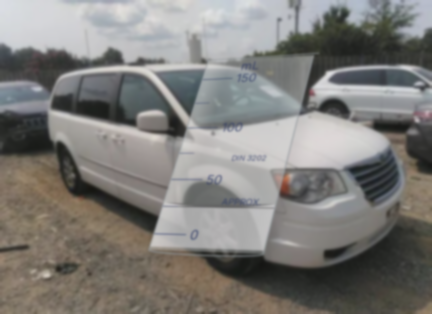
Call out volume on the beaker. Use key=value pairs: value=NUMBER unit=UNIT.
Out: value=25 unit=mL
